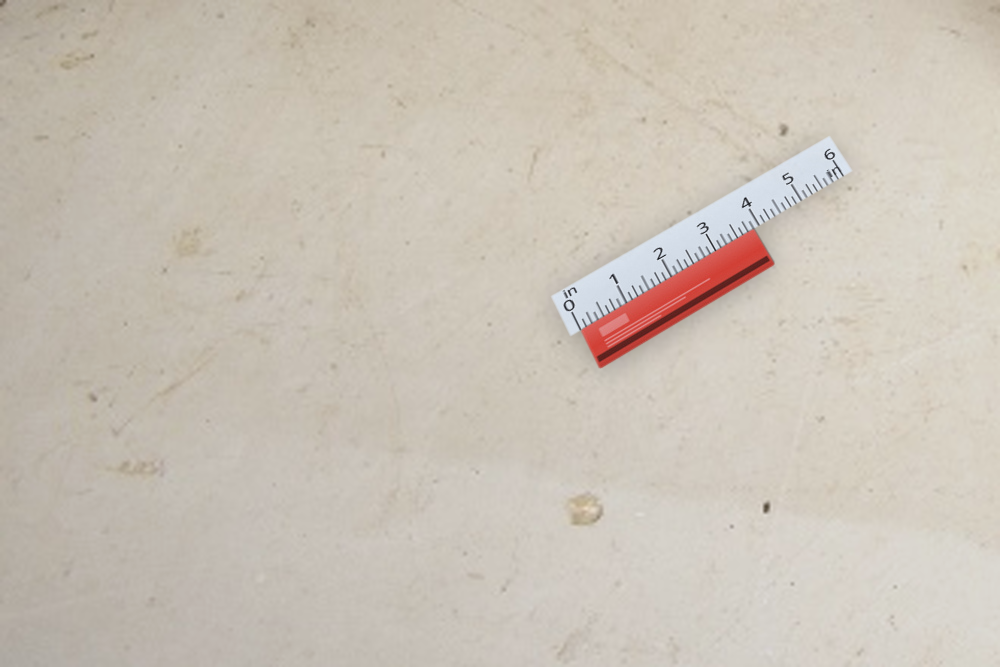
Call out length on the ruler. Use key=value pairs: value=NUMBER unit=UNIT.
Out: value=3.875 unit=in
